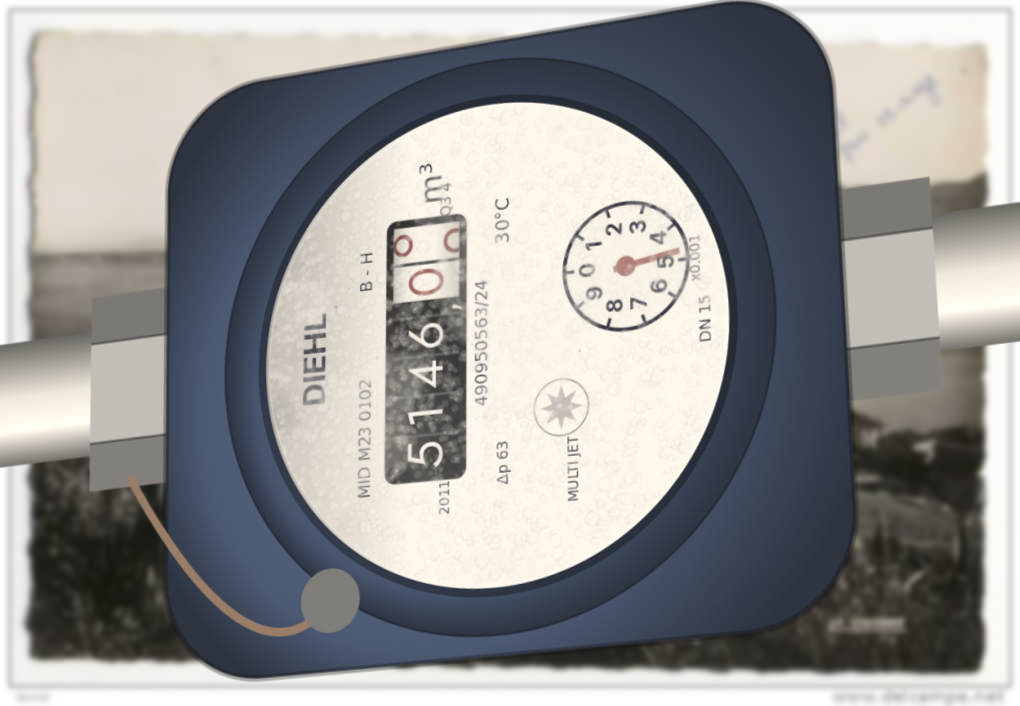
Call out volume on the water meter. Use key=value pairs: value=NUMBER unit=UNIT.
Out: value=5146.084 unit=m³
